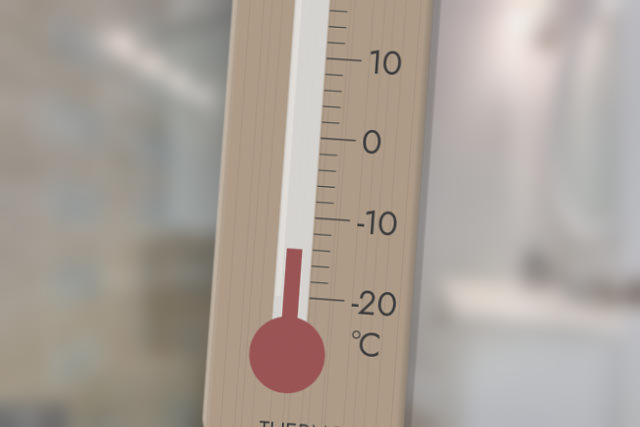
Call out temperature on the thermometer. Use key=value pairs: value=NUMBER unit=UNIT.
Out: value=-14 unit=°C
